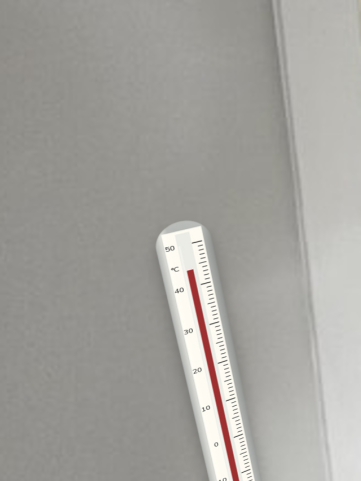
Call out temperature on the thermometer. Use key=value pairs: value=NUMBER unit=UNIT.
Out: value=44 unit=°C
